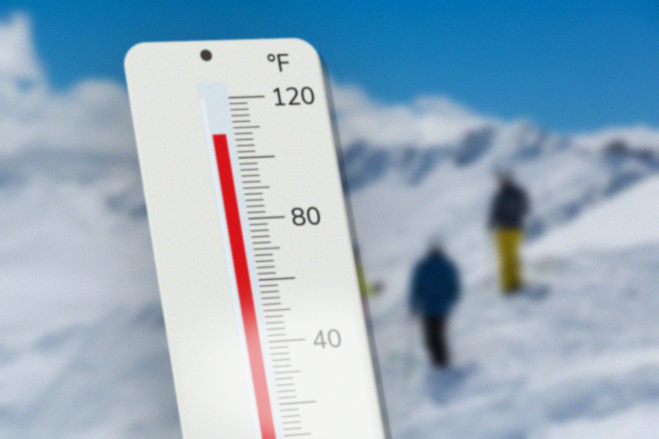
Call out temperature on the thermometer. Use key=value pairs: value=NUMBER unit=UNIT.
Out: value=108 unit=°F
